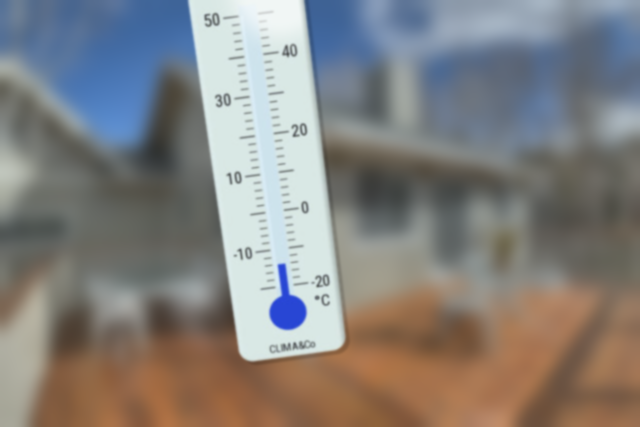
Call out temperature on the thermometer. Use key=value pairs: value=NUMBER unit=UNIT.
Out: value=-14 unit=°C
